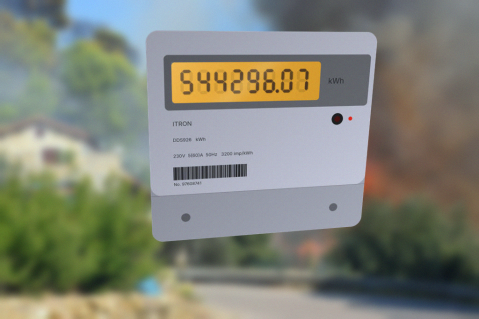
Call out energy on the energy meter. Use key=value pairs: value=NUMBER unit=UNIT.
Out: value=544296.07 unit=kWh
